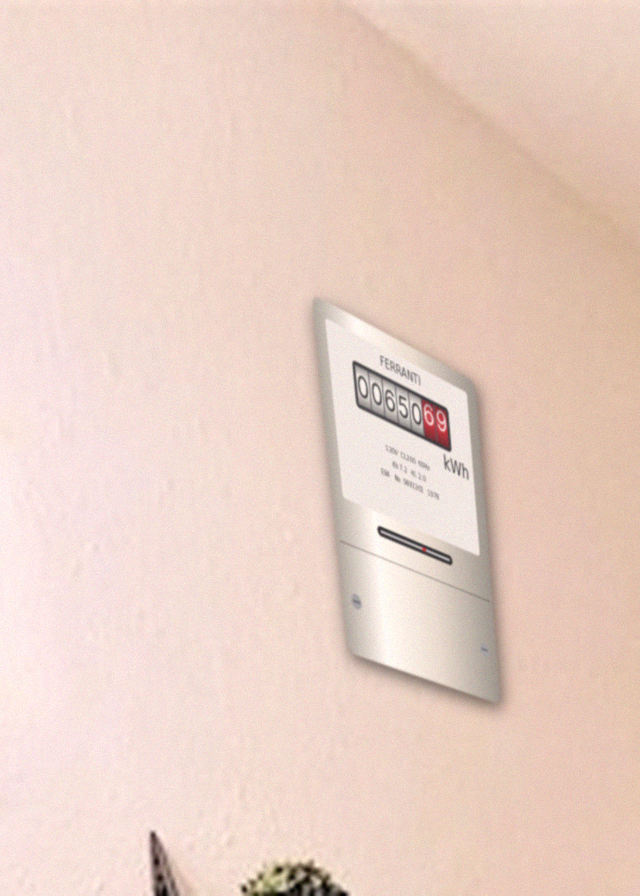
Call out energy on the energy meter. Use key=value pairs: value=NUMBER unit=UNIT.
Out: value=650.69 unit=kWh
